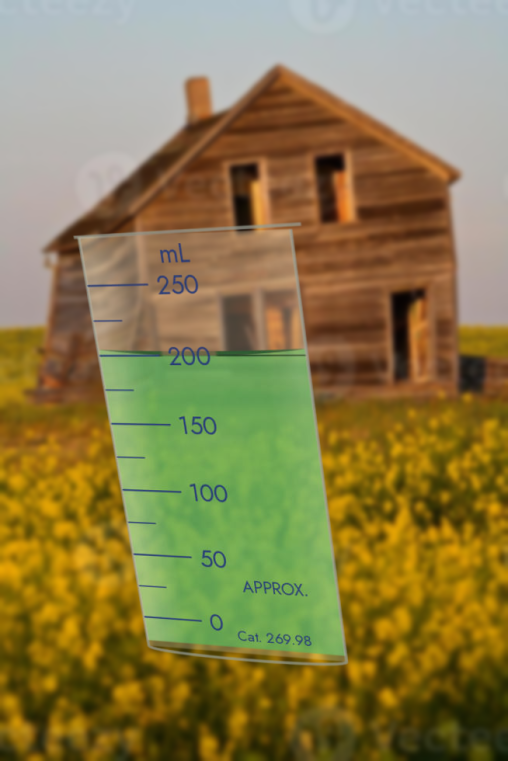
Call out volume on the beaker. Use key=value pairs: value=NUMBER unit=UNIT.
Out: value=200 unit=mL
